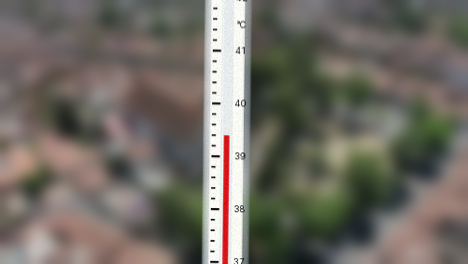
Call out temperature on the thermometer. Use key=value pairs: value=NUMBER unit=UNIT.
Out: value=39.4 unit=°C
